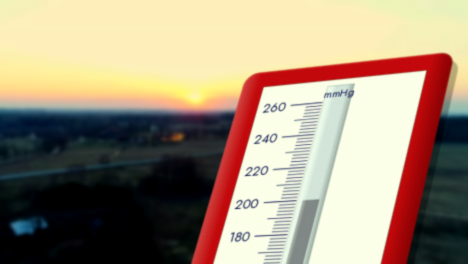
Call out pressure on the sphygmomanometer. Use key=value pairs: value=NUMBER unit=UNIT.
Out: value=200 unit=mmHg
